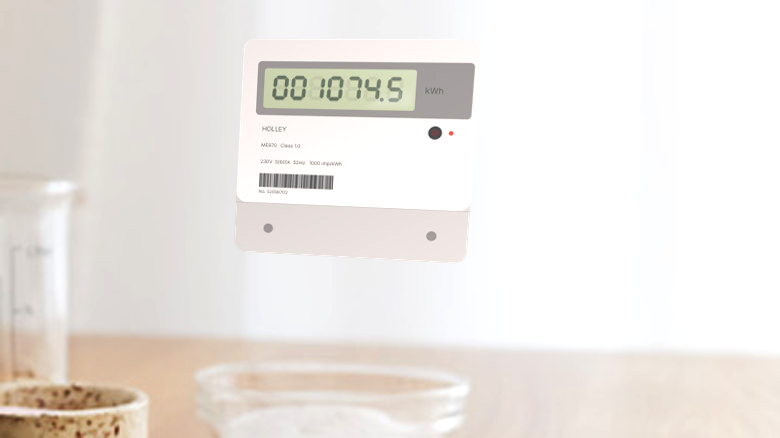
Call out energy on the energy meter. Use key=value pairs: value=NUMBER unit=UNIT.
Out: value=1074.5 unit=kWh
